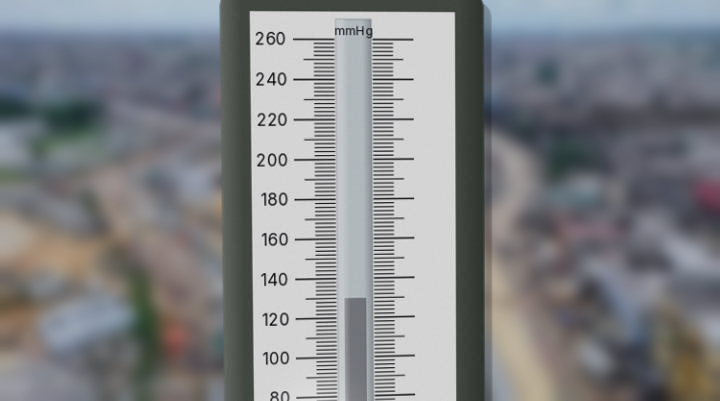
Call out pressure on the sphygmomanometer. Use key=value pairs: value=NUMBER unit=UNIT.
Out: value=130 unit=mmHg
